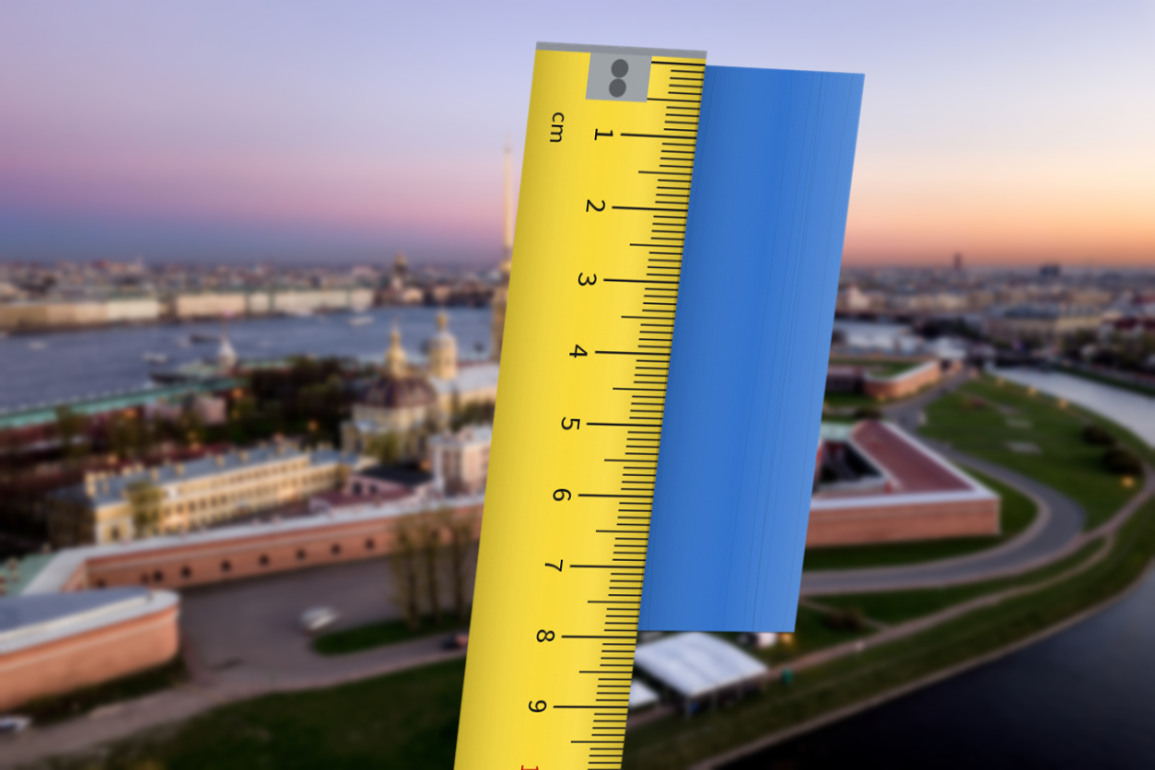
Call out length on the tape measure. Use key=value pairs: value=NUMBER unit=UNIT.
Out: value=7.9 unit=cm
